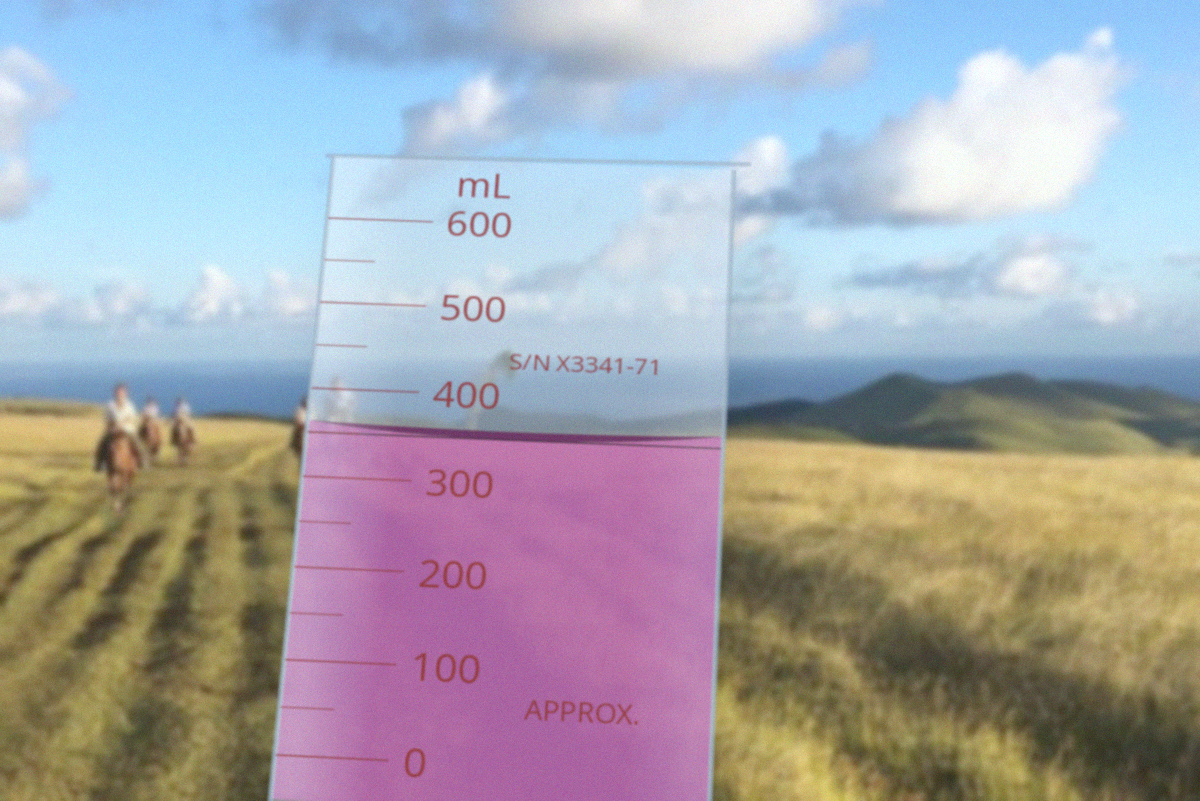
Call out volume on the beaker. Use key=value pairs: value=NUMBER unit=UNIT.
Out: value=350 unit=mL
